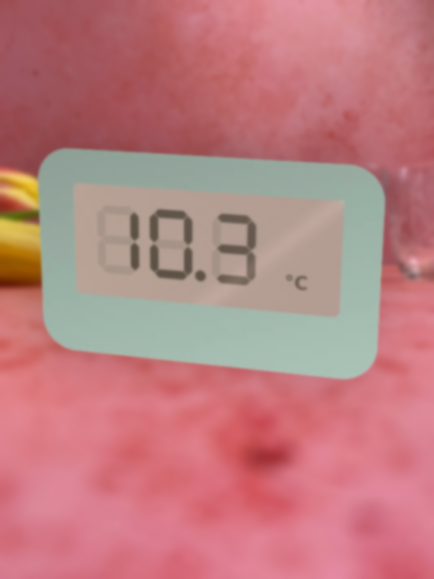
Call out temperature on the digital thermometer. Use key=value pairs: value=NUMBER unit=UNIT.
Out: value=10.3 unit=°C
